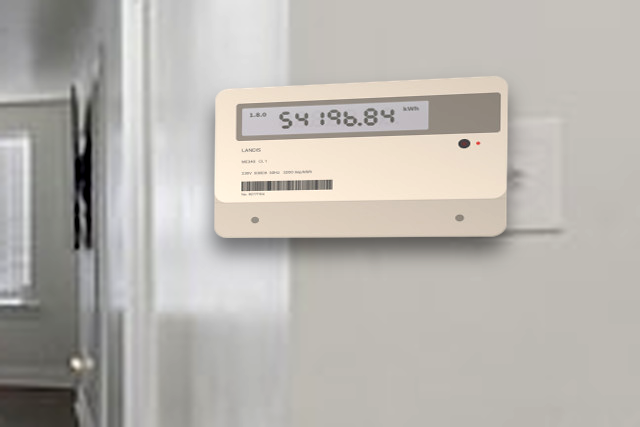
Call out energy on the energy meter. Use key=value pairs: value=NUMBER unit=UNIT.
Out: value=54196.84 unit=kWh
